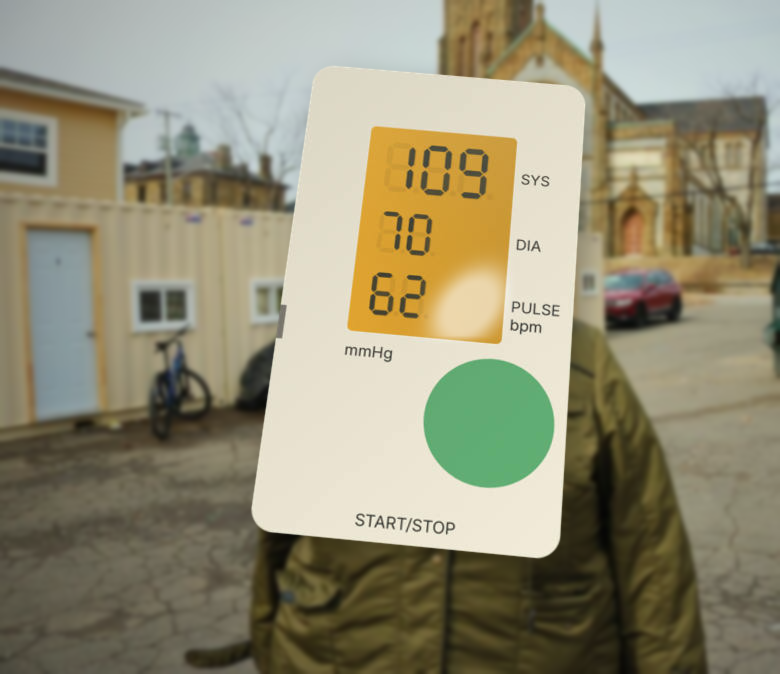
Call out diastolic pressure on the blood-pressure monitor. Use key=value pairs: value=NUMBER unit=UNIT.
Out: value=70 unit=mmHg
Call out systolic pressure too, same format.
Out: value=109 unit=mmHg
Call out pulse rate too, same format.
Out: value=62 unit=bpm
